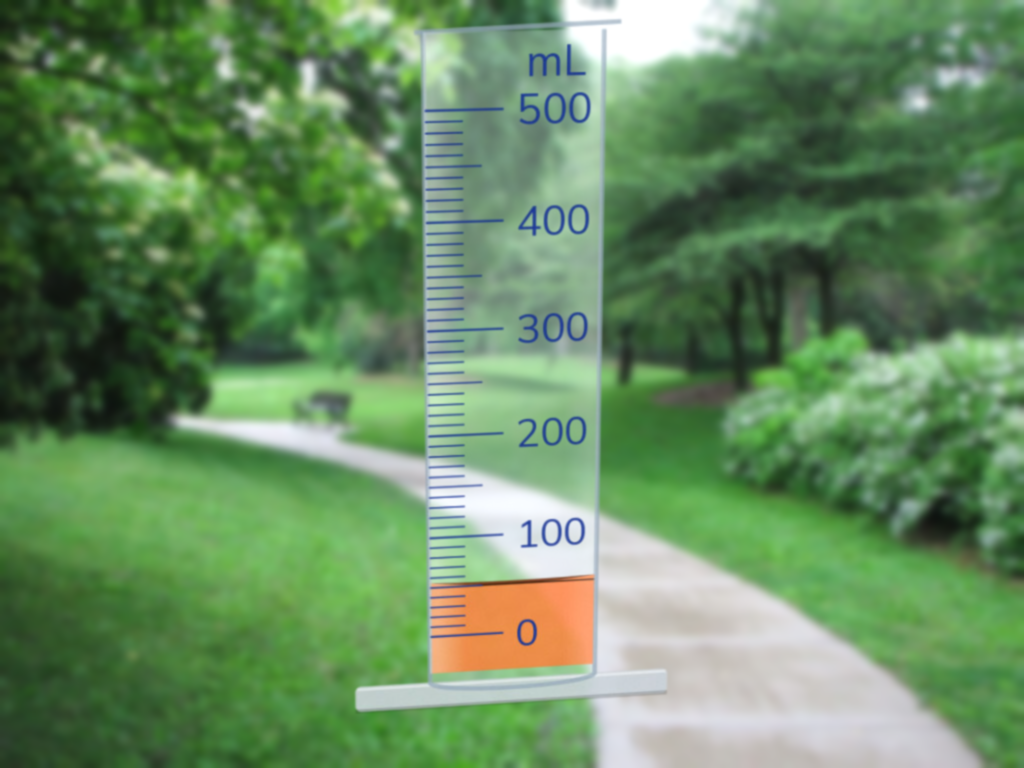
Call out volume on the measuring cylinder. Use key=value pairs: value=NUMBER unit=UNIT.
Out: value=50 unit=mL
